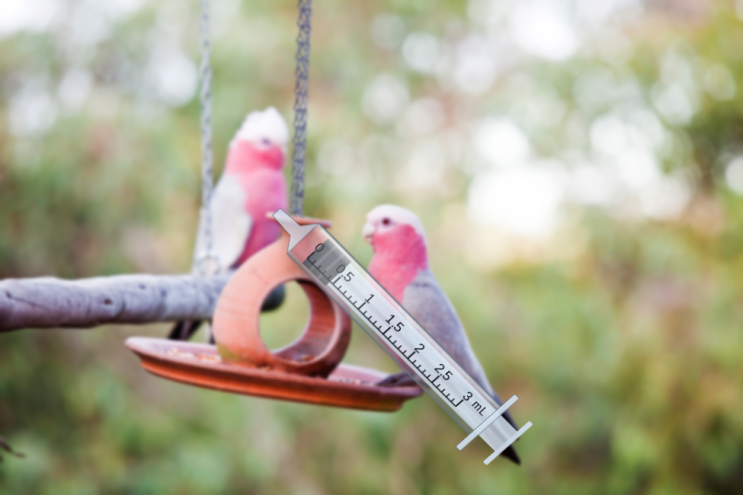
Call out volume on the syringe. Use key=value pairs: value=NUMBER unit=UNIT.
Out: value=0 unit=mL
